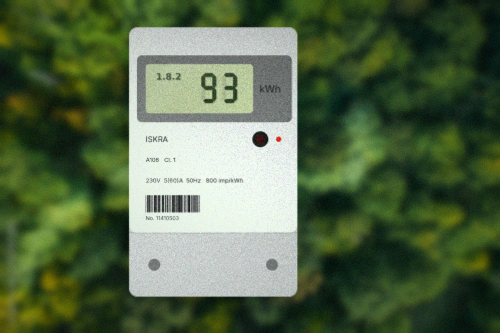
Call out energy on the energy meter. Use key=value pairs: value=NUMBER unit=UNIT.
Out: value=93 unit=kWh
